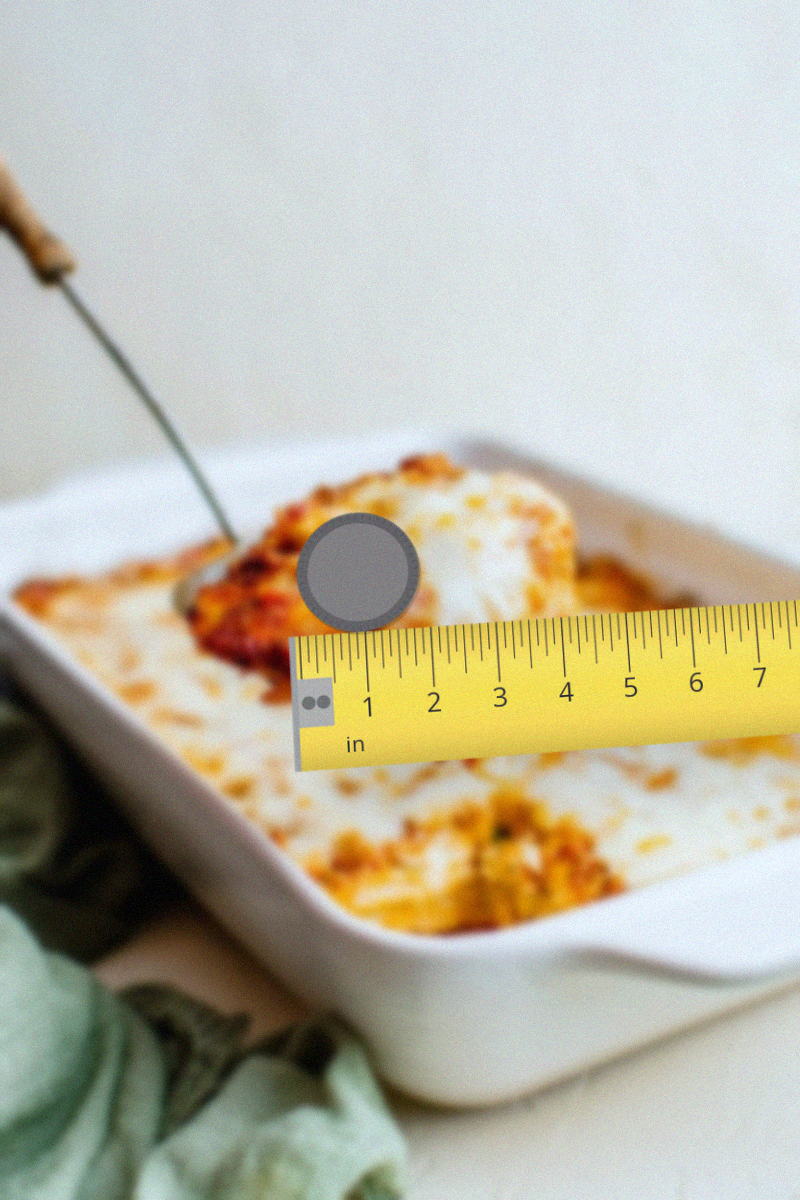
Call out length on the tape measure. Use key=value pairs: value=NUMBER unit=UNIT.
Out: value=1.875 unit=in
